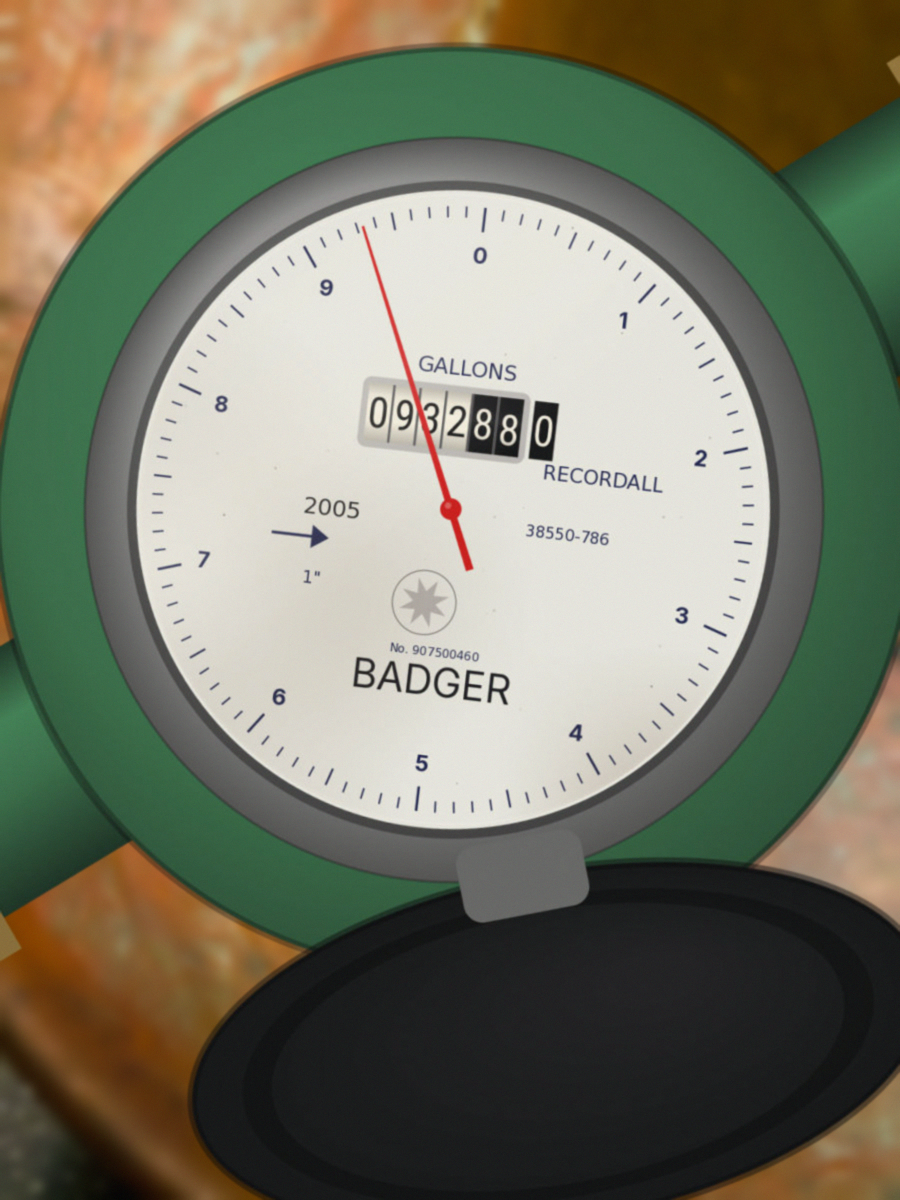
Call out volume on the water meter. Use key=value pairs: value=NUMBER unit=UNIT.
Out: value=932879.3 unit=gal
